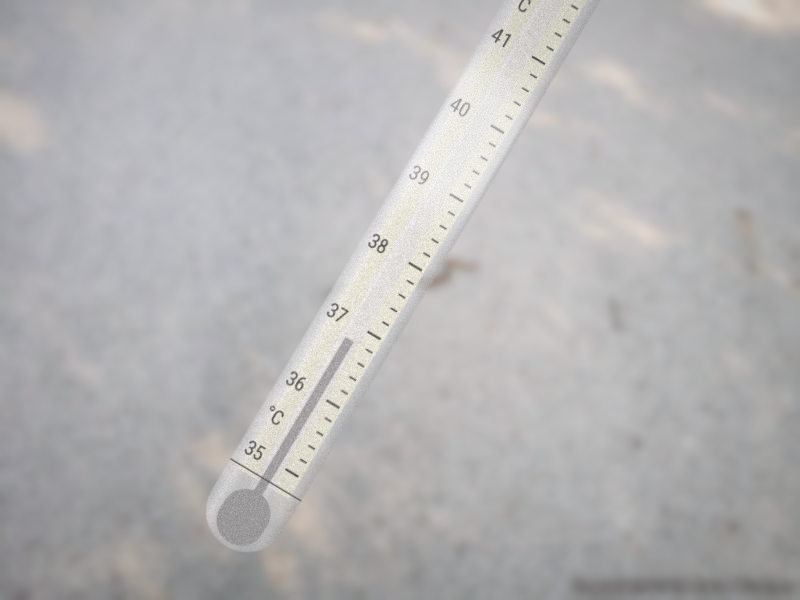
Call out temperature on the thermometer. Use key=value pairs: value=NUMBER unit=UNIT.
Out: value=36.8 unit=°C
